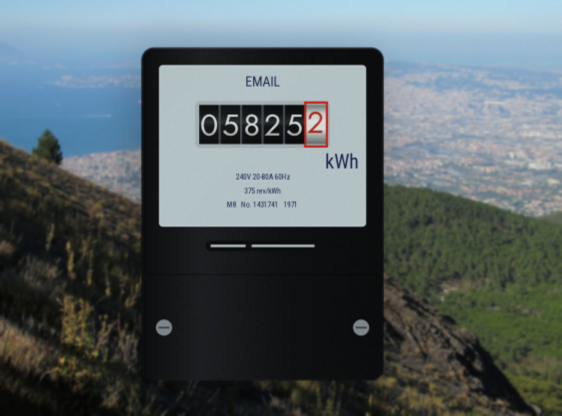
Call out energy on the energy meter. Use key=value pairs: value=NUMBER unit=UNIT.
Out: value=5825.2 unit=kWh
